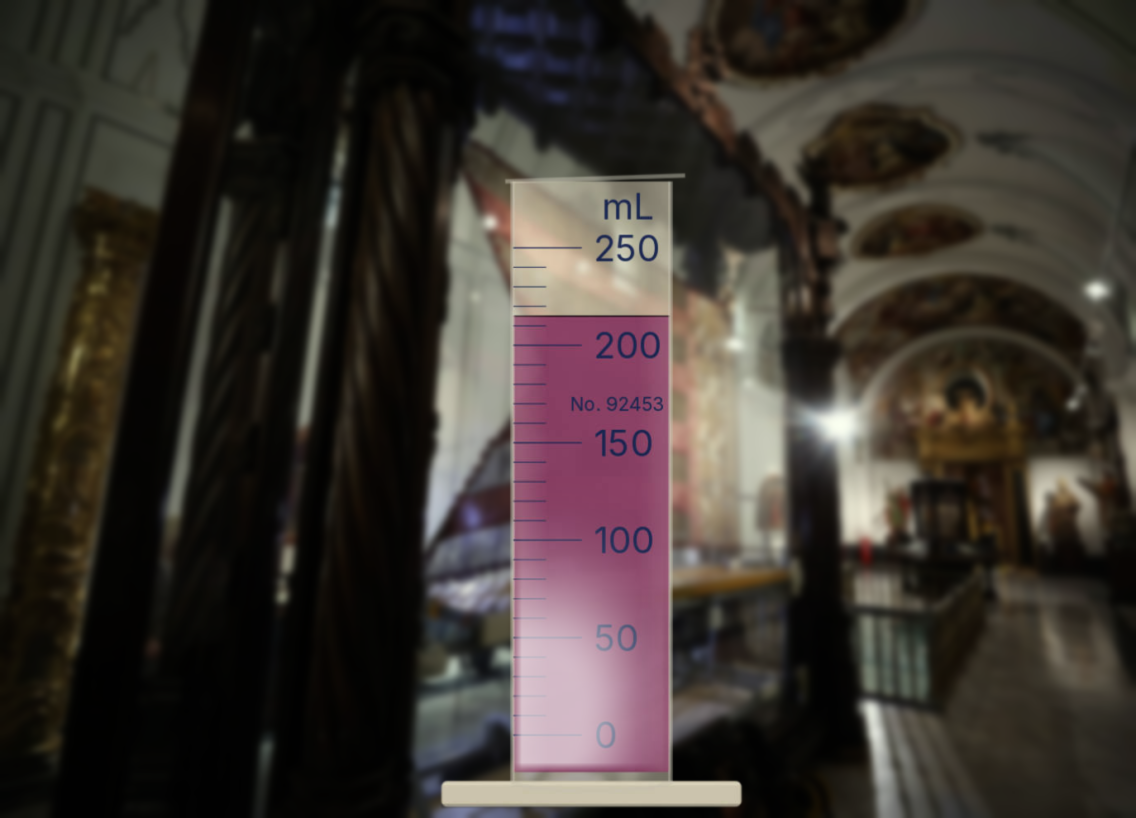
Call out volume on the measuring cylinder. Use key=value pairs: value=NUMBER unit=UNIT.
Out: value=215 unit=mL
